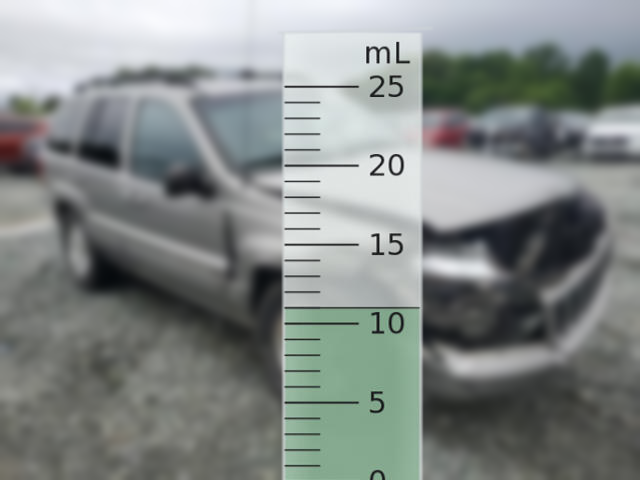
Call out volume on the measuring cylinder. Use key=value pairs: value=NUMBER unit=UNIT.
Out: value=11 unit=mL
